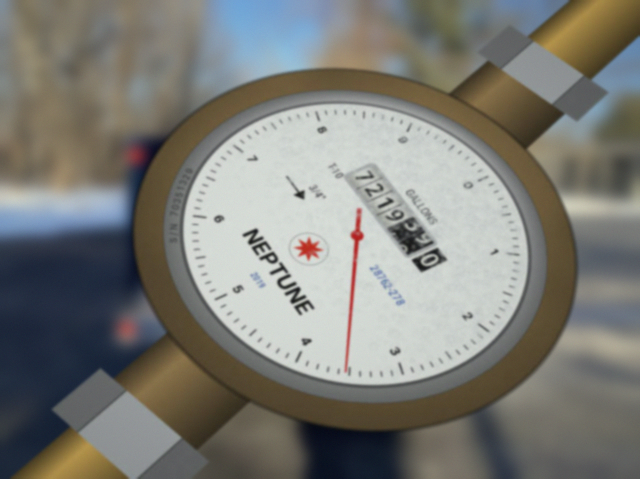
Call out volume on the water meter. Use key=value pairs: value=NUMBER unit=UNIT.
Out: value=7219393.5 unit=gal
